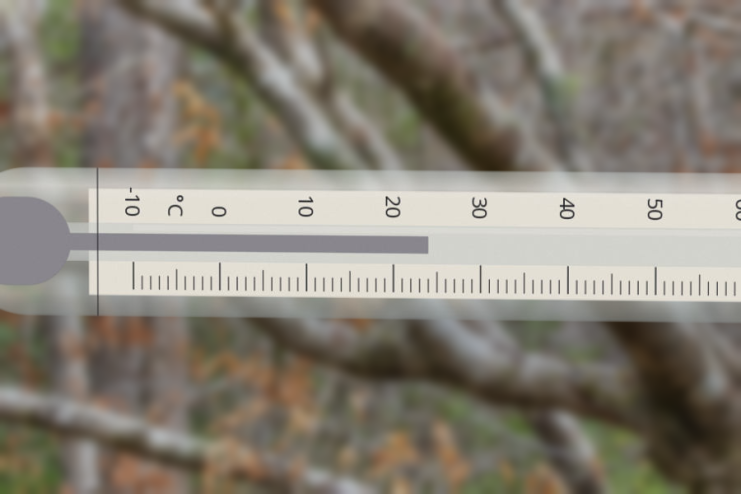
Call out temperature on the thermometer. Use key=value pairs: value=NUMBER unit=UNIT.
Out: value=24 unit=°C
